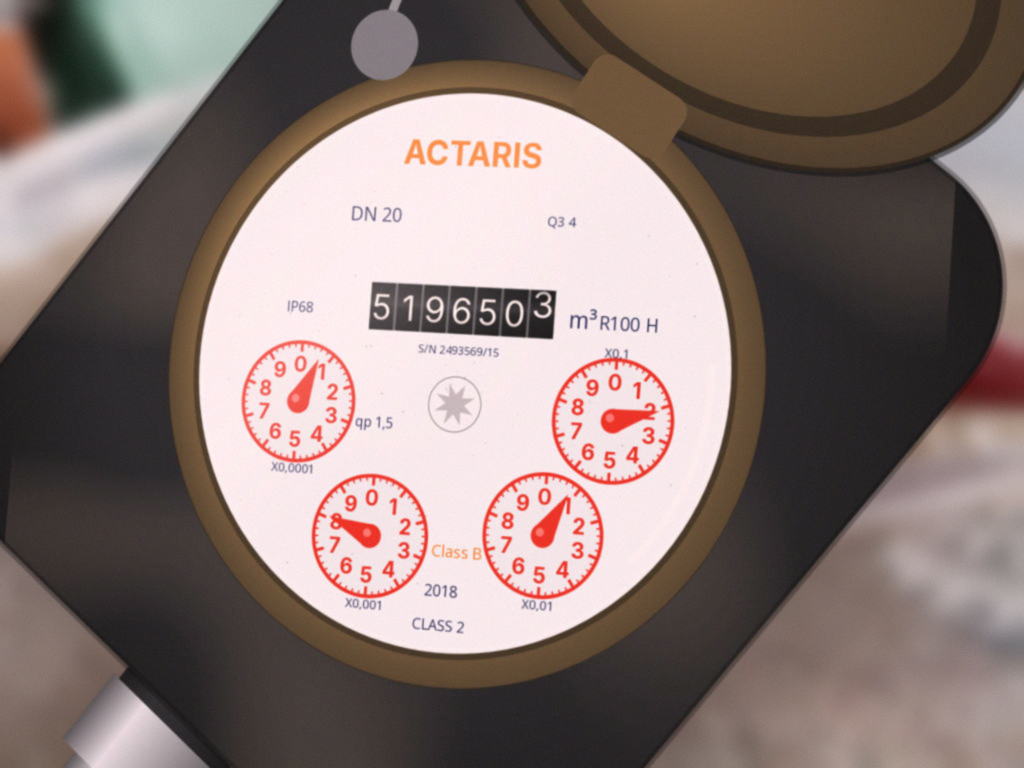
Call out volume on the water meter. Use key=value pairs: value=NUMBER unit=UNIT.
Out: value=5196503.2080 unit=m³
